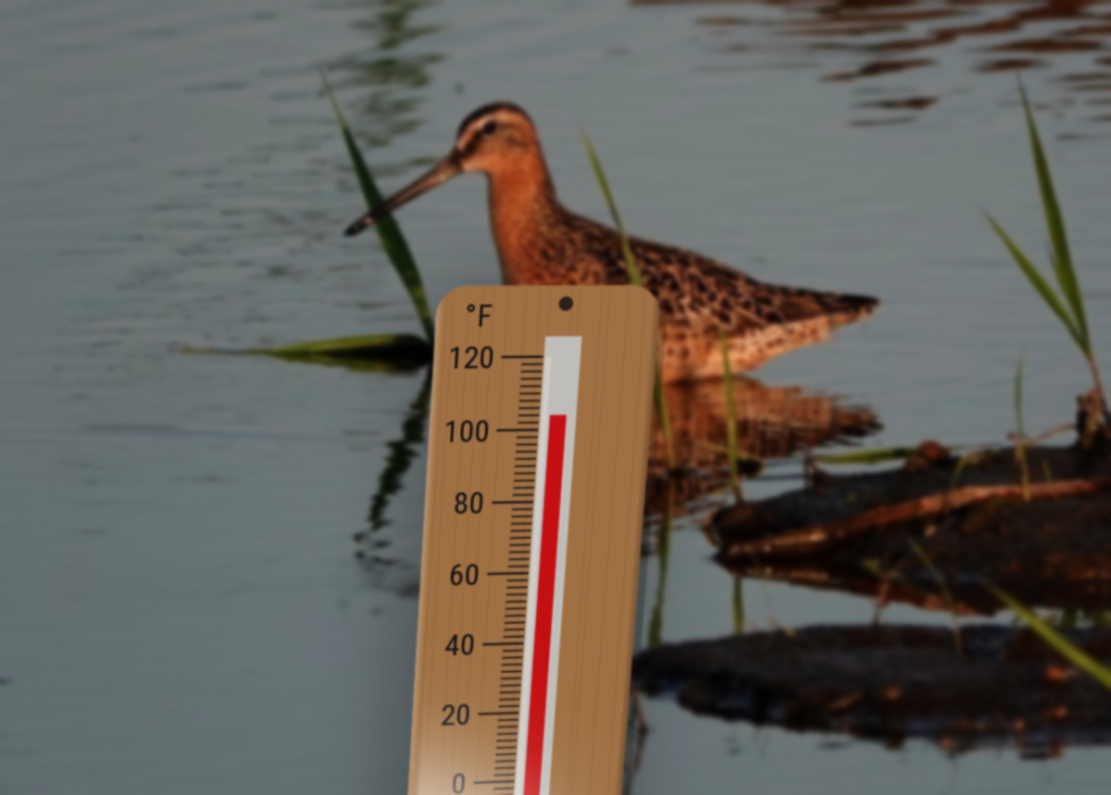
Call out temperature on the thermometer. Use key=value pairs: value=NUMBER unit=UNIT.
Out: value=104 unit=°F
